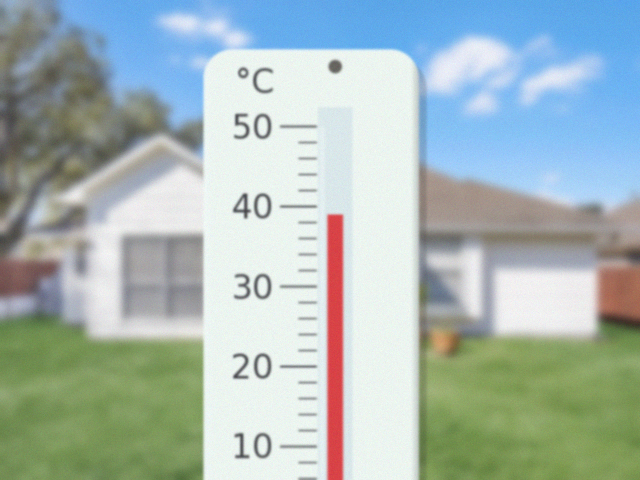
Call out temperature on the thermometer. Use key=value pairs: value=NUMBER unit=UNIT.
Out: value=39 unit=°C
